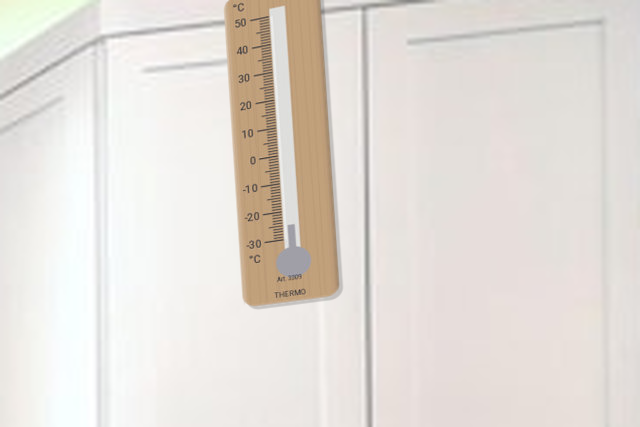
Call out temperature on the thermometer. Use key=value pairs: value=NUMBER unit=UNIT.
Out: value=-25 unit=°C
